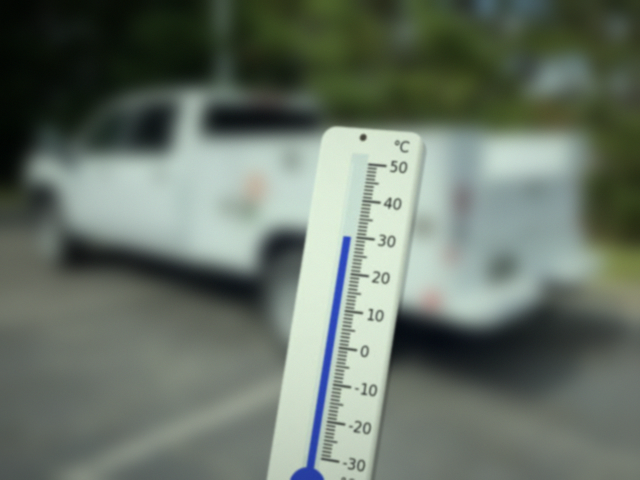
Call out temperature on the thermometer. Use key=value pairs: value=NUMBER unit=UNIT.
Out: value=30 unit=°C
